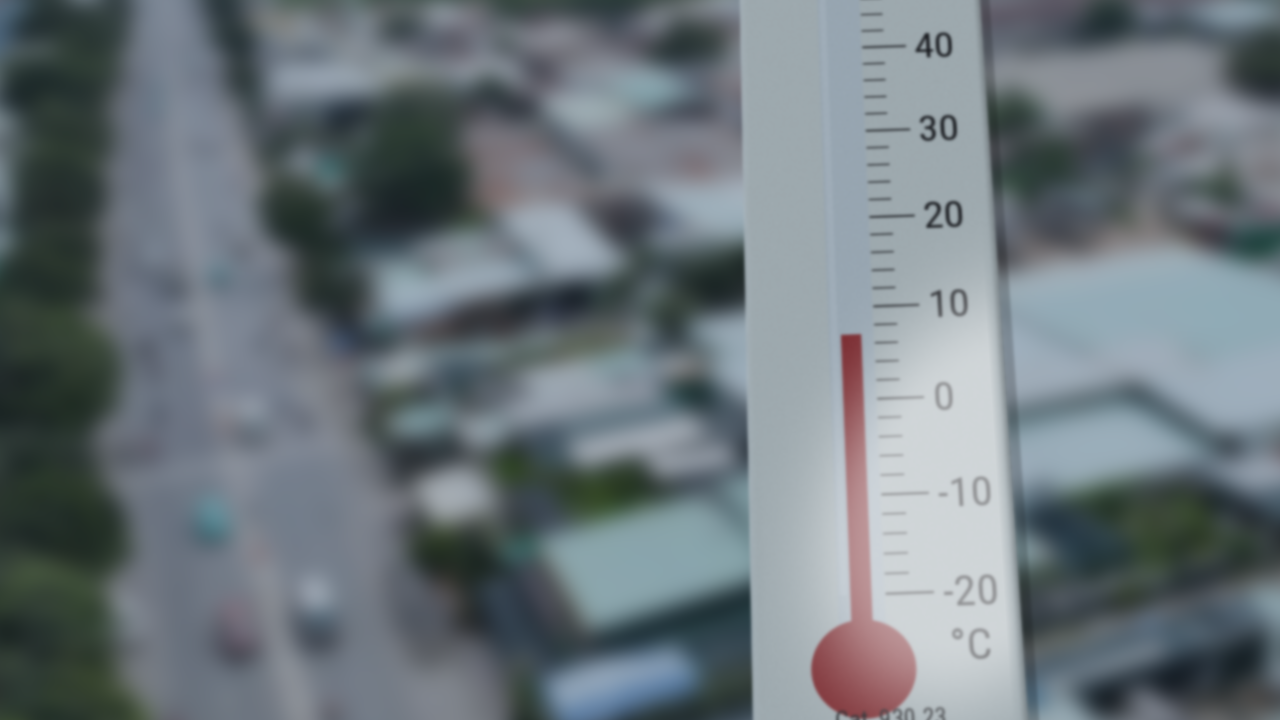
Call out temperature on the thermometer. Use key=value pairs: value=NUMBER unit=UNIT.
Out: value=7 unit=°C
